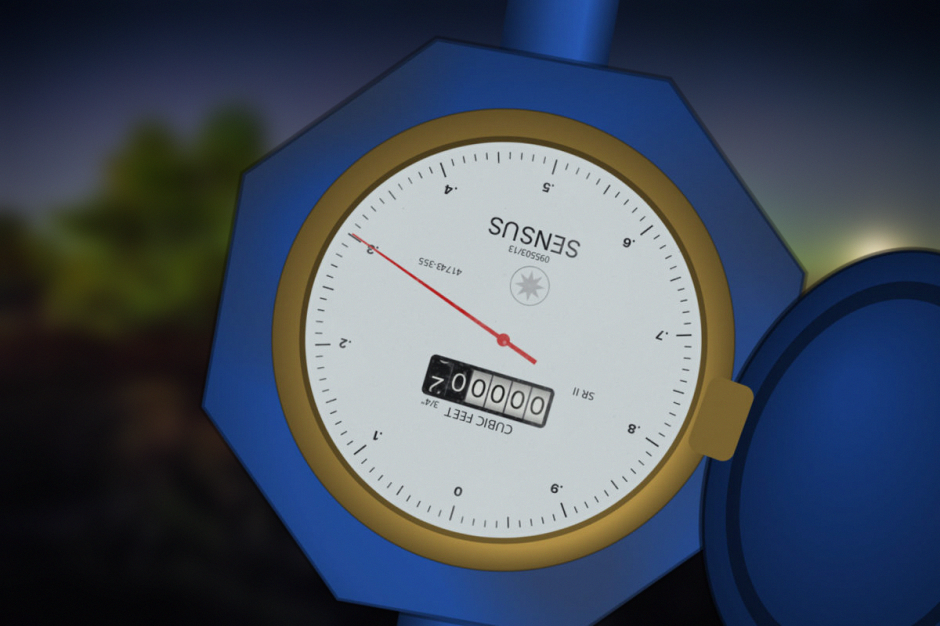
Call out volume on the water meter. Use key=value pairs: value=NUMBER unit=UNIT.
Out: value=2.30 unit=ft³
